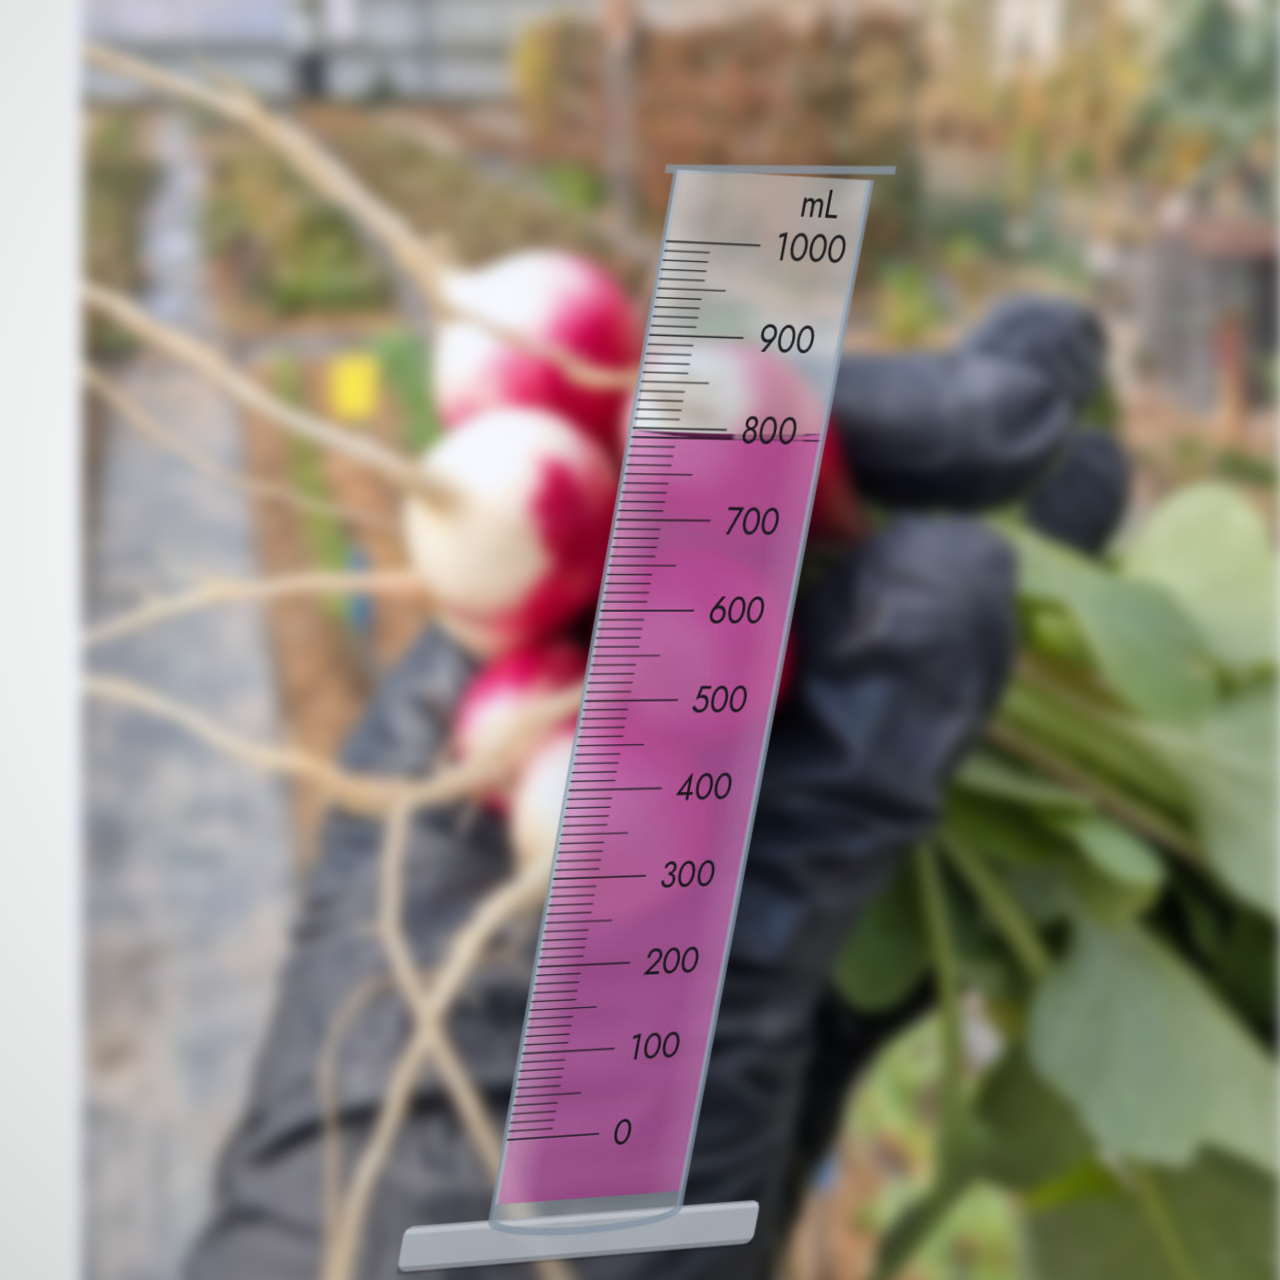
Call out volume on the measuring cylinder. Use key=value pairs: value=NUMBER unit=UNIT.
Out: value=790 unit=mL
